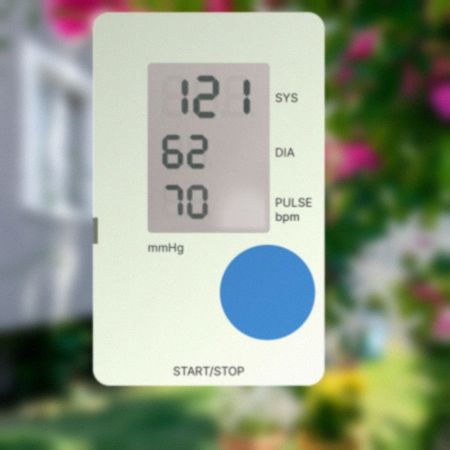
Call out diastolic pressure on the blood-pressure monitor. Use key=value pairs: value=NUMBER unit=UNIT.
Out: value=62 unit=mmHg
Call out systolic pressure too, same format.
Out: value=121 unit=mmHg
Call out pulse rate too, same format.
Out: value=70 unit=bpm
